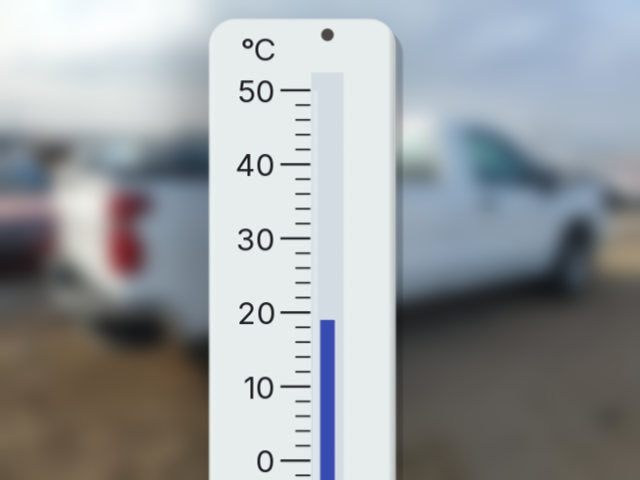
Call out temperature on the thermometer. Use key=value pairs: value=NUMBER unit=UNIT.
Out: value=19 unit=°C
